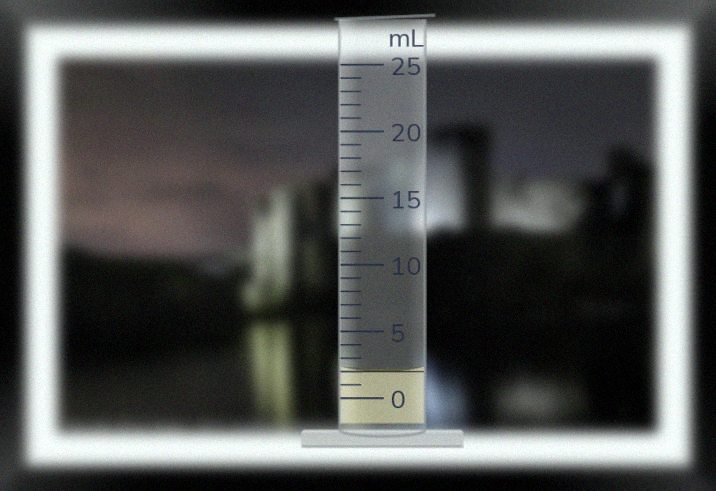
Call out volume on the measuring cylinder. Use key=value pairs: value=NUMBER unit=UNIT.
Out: value=2 unit=mL
